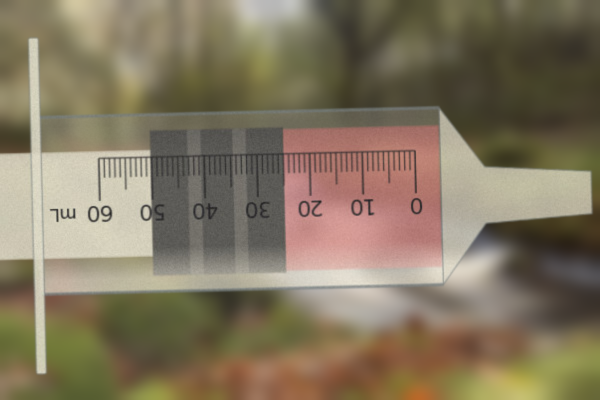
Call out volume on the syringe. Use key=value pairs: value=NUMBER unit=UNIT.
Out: value=25 unit=mL
